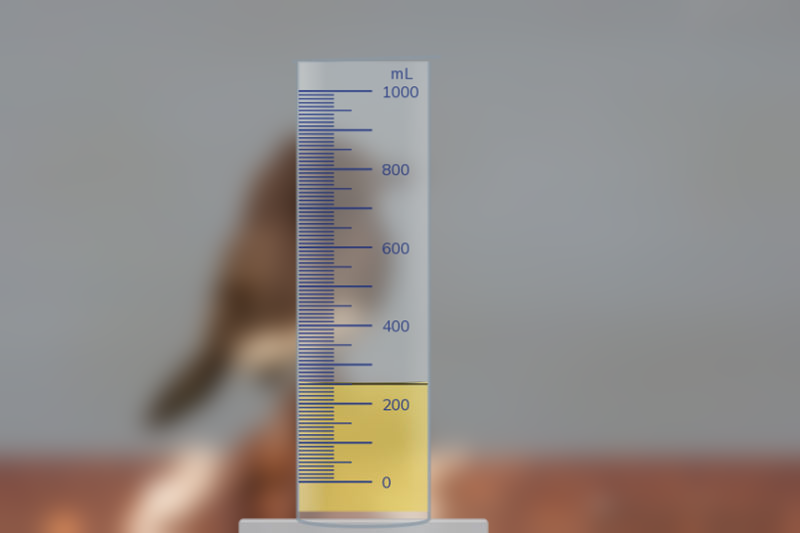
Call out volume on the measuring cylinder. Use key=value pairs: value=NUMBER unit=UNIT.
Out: value=250 unit=mL
